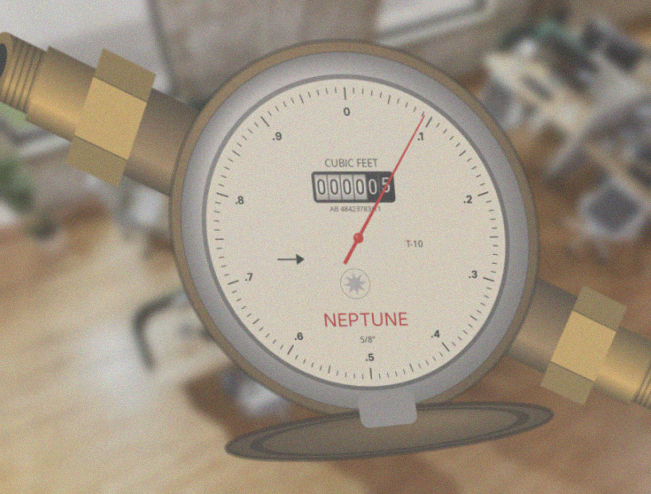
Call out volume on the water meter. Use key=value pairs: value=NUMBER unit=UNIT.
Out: value=5.09 unit=ft³
